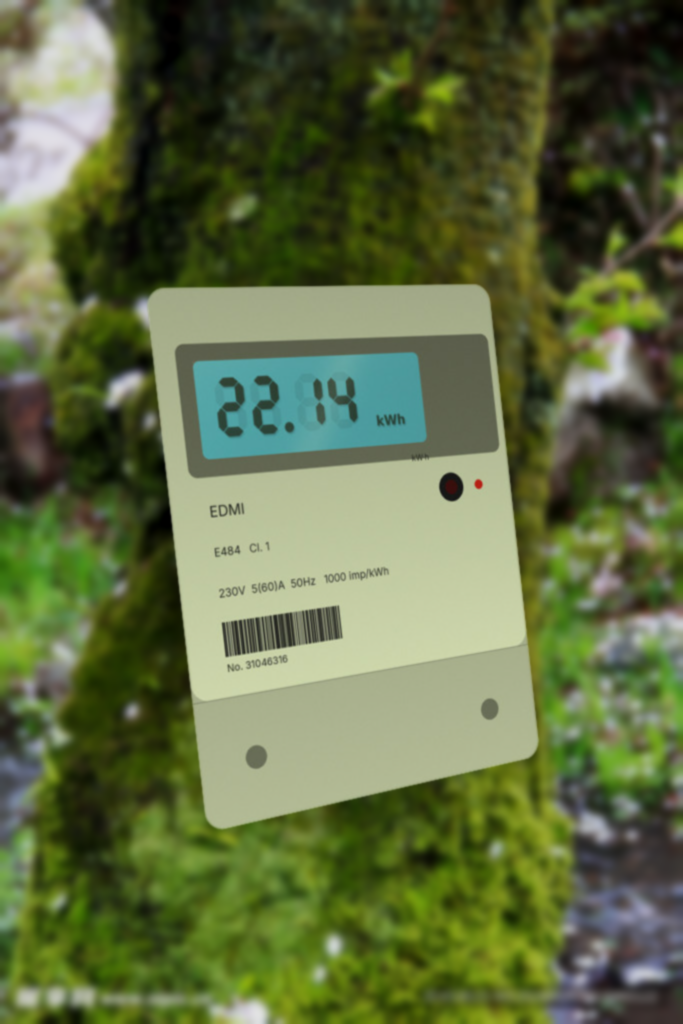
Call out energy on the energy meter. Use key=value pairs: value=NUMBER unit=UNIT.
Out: value=22.14 unit=kWh
